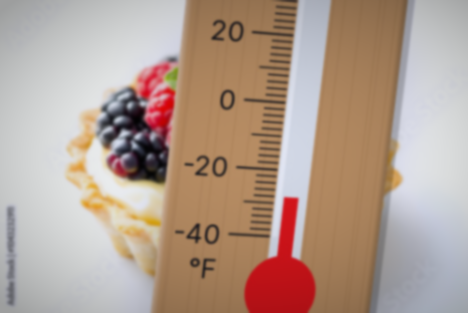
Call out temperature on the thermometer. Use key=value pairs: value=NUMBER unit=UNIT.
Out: value=-28 unit=°F
